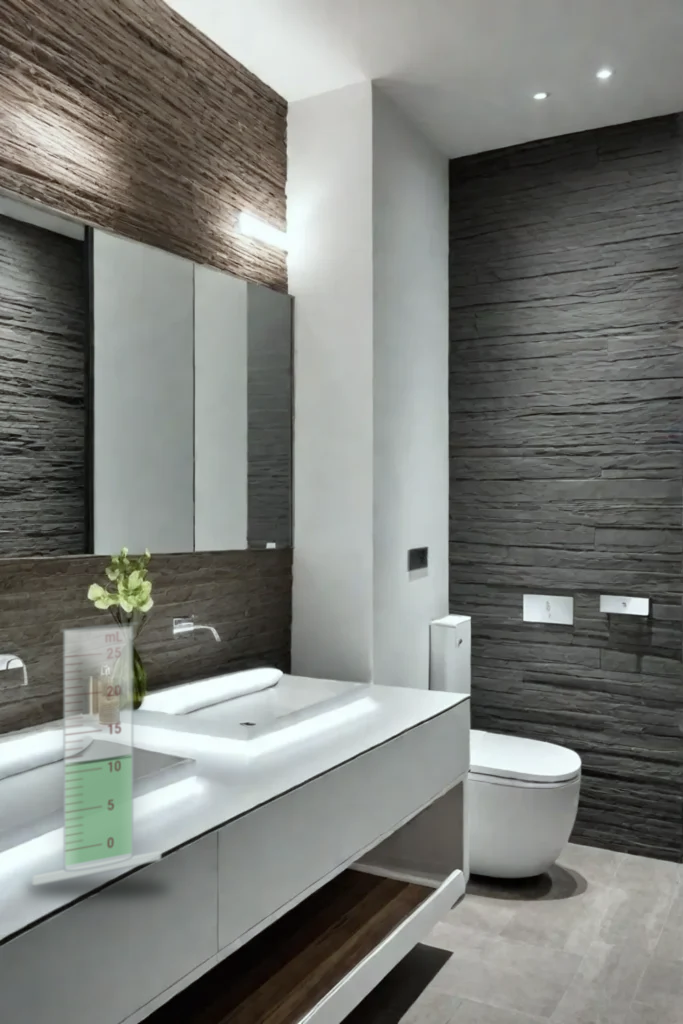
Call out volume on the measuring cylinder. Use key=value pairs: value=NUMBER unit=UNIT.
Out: value=11 unit=mL
